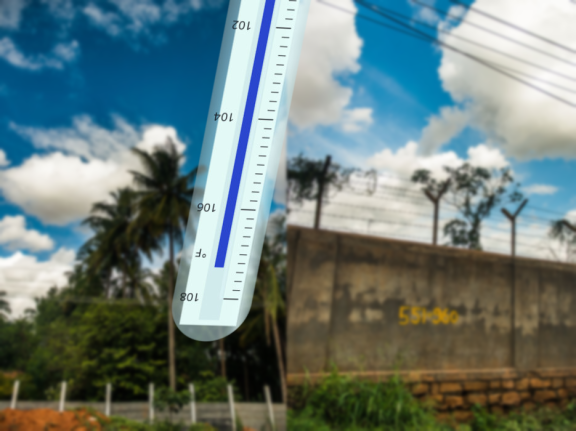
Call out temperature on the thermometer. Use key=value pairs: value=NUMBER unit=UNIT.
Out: value=107.3 unit=°F
